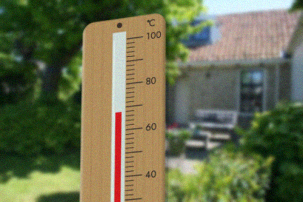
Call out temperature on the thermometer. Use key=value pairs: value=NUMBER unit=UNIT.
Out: value=68 unit=°C
